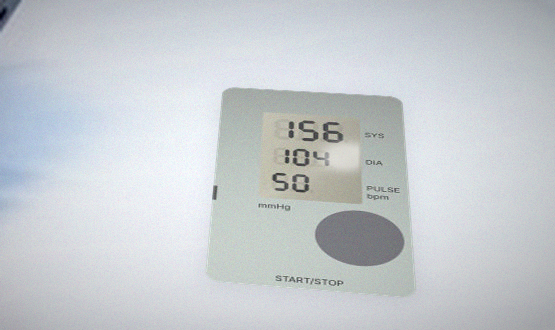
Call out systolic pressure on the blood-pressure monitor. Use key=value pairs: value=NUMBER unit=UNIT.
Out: value=156 unit=mmHg
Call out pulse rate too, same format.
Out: value=50 unit=bpm
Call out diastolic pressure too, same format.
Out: value=104 unit=mmHg
